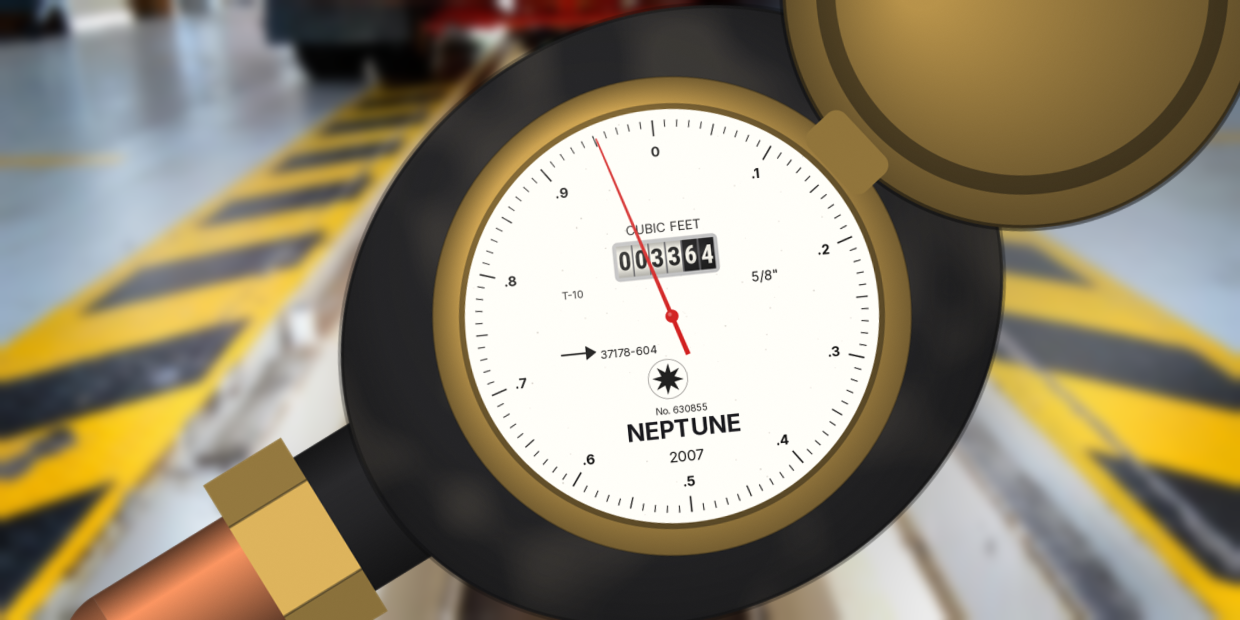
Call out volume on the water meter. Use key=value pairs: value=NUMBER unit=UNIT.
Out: value=3363.95 unit=ft³
